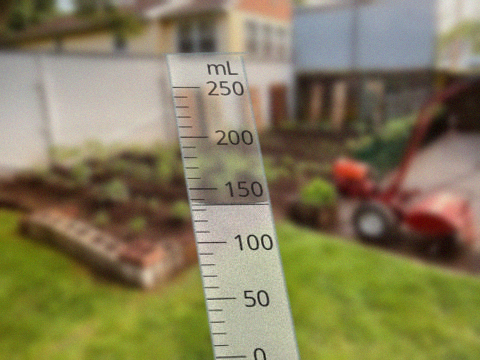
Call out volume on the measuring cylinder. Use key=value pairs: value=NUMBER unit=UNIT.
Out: value=135 unit=mL
